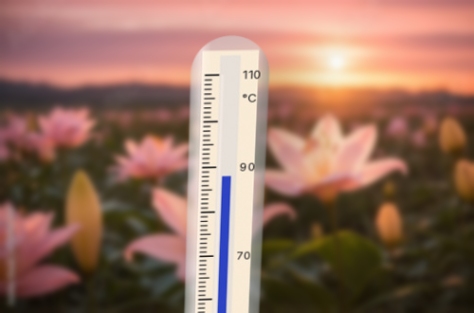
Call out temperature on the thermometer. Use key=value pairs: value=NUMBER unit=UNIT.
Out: value=88 unit=°C
